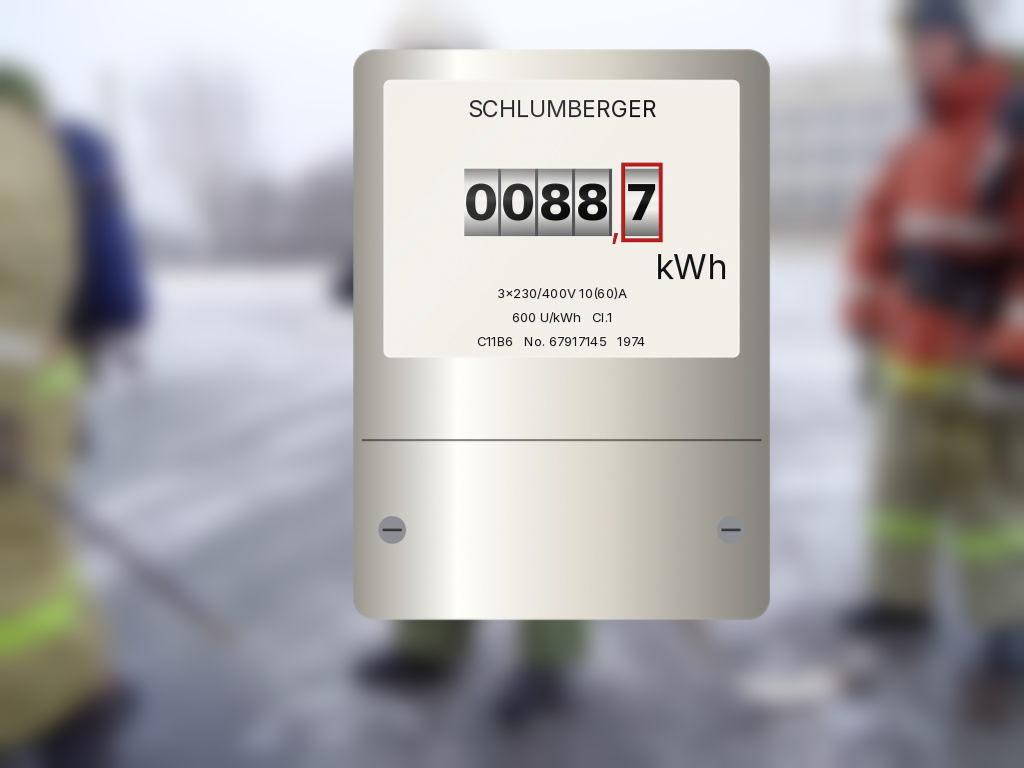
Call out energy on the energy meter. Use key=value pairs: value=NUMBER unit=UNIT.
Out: value=88.7 unit=kWh
